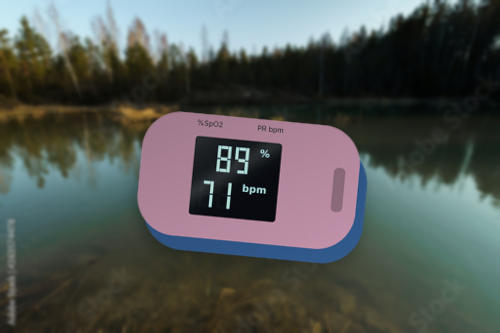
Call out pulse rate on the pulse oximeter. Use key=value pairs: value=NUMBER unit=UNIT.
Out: value=71 unit=bpm
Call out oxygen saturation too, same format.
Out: value=89 unit=%
